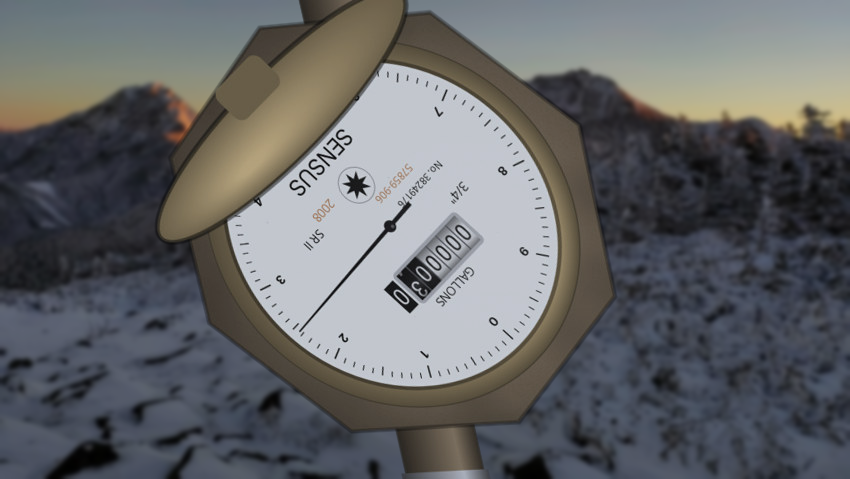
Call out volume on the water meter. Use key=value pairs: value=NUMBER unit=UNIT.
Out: value=32.4 unit=gal
